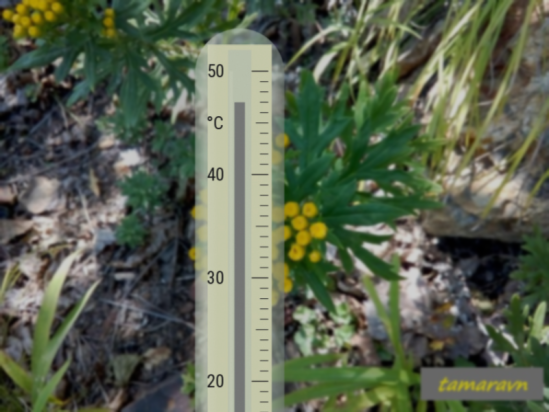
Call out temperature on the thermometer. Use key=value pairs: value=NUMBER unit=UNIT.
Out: value=47 unit=°C
